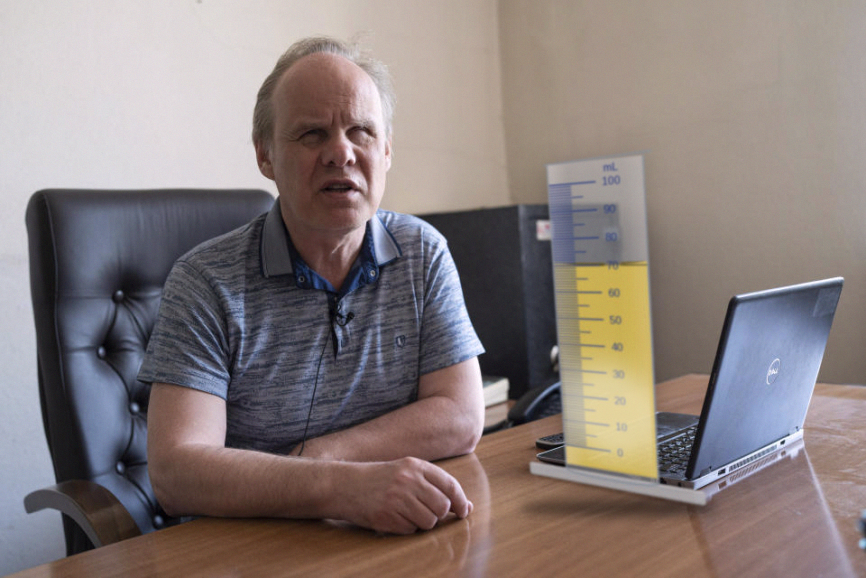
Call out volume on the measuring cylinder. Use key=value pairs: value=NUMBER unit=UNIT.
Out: value=70 unit=mL
